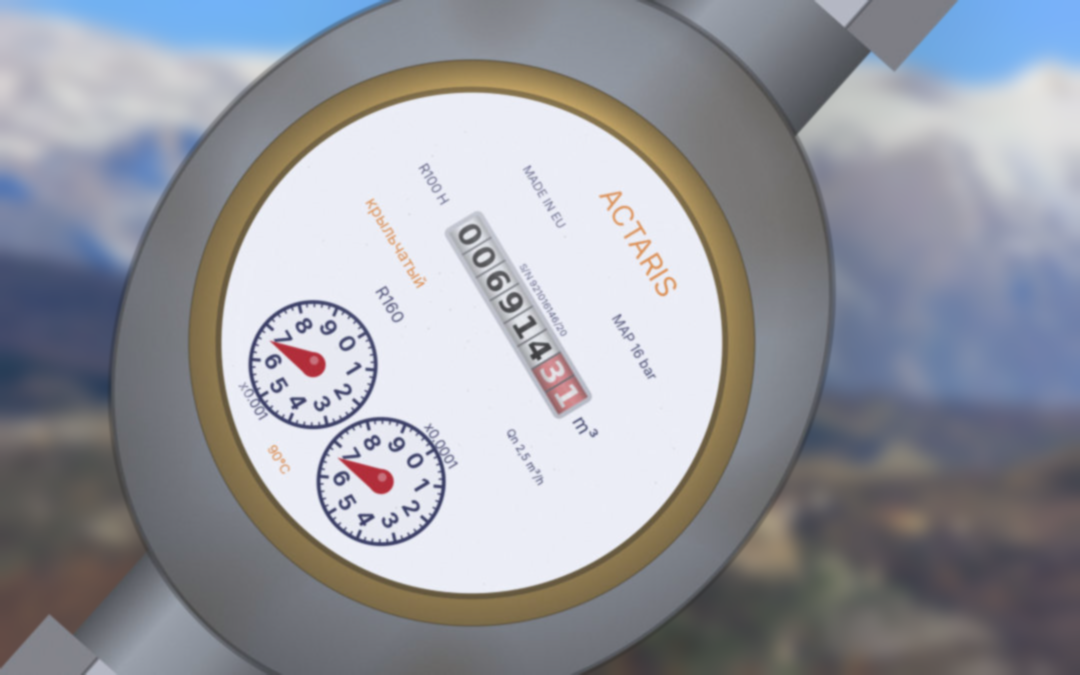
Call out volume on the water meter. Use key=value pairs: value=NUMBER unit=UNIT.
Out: value=6914.3166 unit=m³
